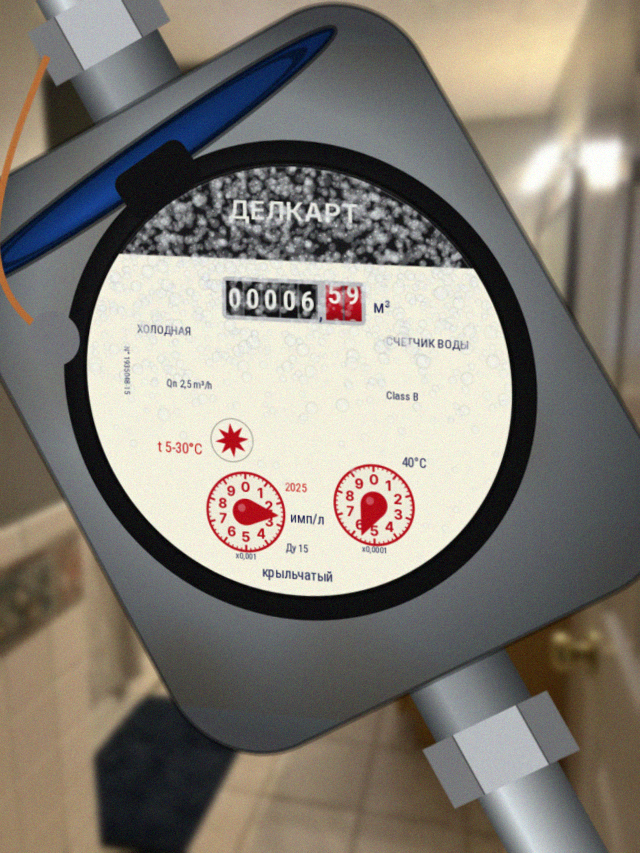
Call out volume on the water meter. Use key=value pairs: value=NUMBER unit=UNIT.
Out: value=6.5925 unit=m³
